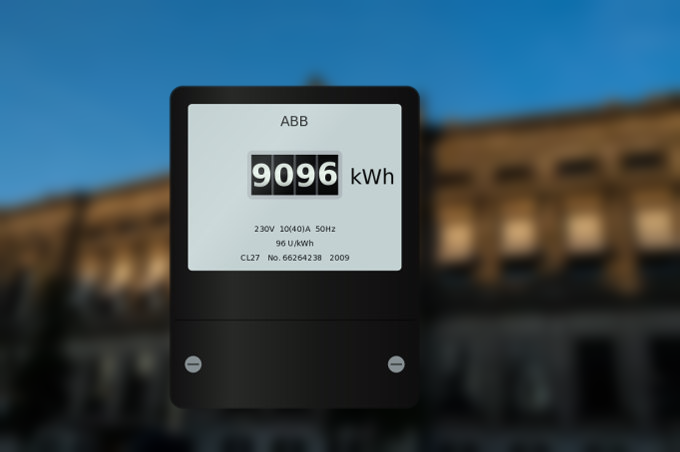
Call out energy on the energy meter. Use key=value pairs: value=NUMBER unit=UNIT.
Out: value=9096 unit=kWh
